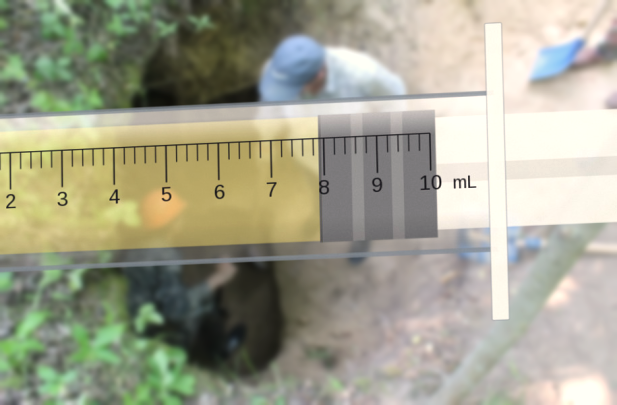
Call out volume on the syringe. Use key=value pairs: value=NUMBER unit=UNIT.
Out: value=7.9 unit=mL
